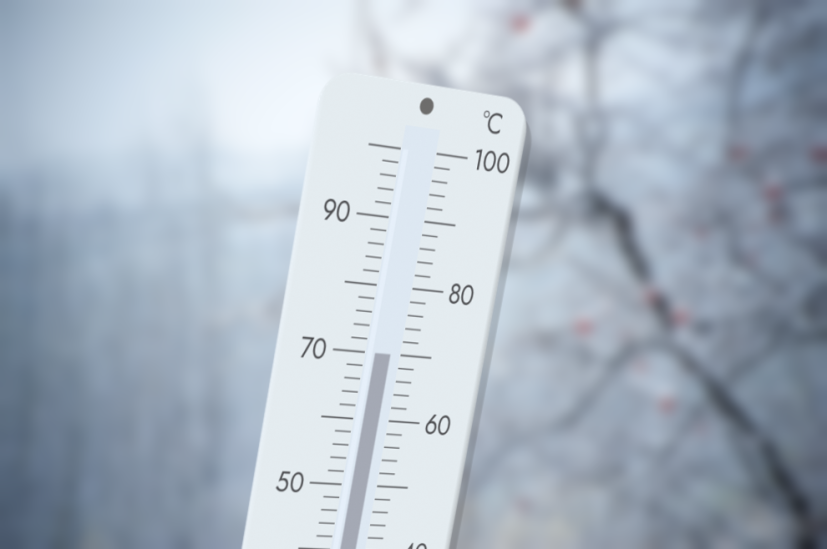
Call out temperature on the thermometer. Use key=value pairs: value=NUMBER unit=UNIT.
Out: value=70 unit=°C
